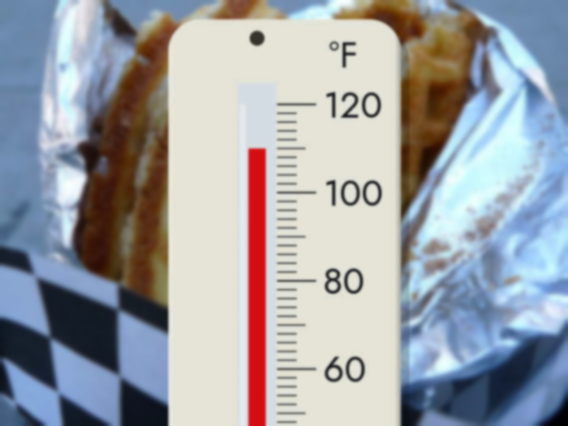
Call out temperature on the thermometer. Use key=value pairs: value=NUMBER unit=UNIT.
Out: value=110 unit=°F
